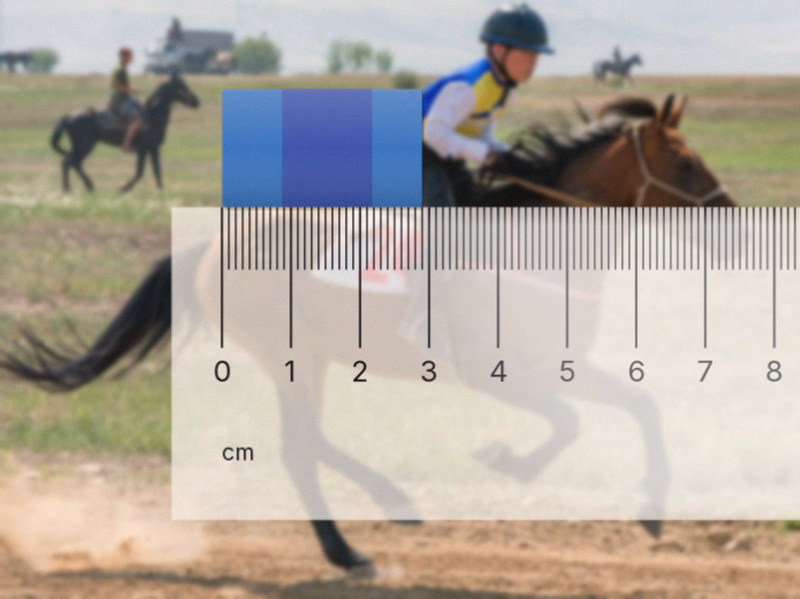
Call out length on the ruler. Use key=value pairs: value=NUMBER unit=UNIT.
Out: value=2.9 unit=cm
